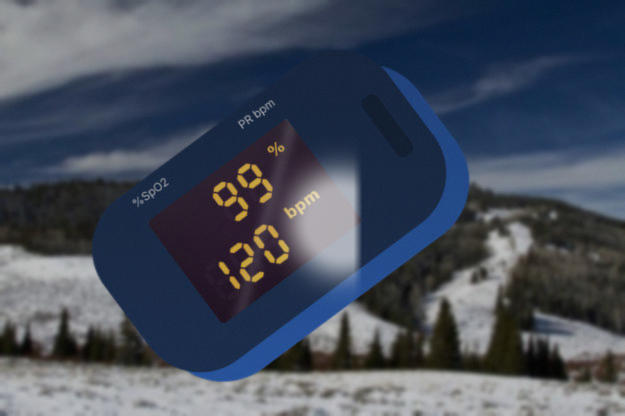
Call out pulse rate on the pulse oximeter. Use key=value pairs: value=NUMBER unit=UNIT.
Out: value=120 unit=bpm
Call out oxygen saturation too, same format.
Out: value=99 unit=%
